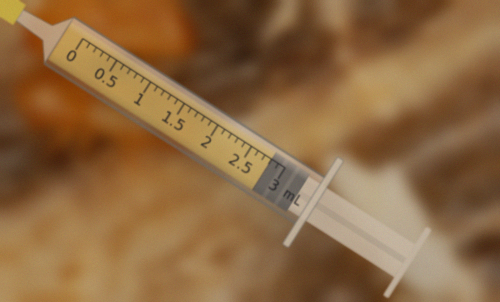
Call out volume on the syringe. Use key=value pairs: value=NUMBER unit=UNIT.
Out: value=2.8 unit=mL
